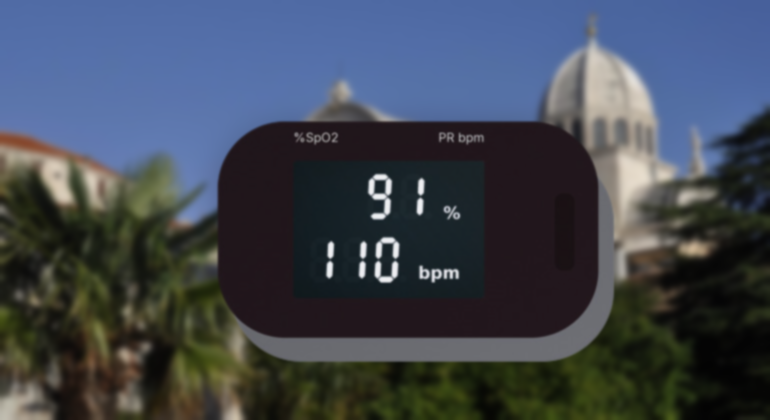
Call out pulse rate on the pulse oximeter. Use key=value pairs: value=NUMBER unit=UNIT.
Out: value=110 unit=bpm
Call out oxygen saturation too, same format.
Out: value=91 unit=%
